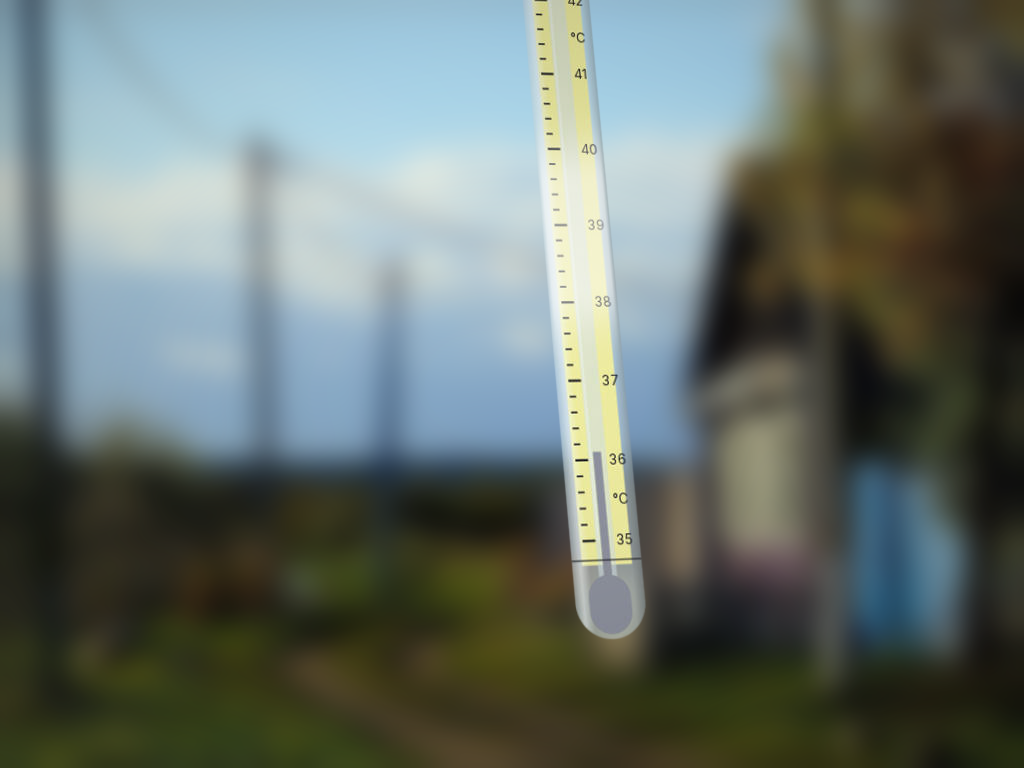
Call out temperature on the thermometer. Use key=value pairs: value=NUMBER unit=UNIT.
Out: value=36.1 unit=°C
